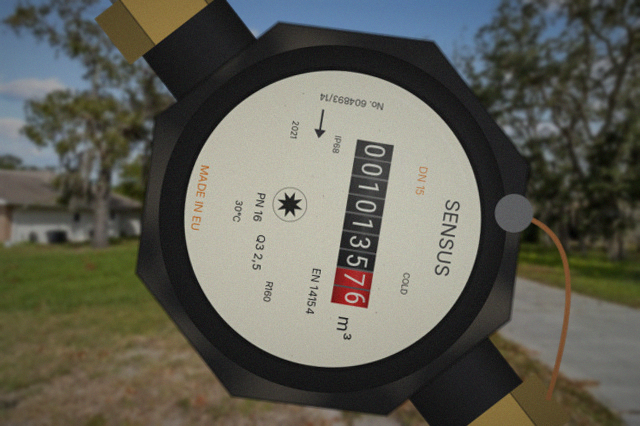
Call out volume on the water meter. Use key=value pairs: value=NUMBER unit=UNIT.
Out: value=10135.76 unit=m³
